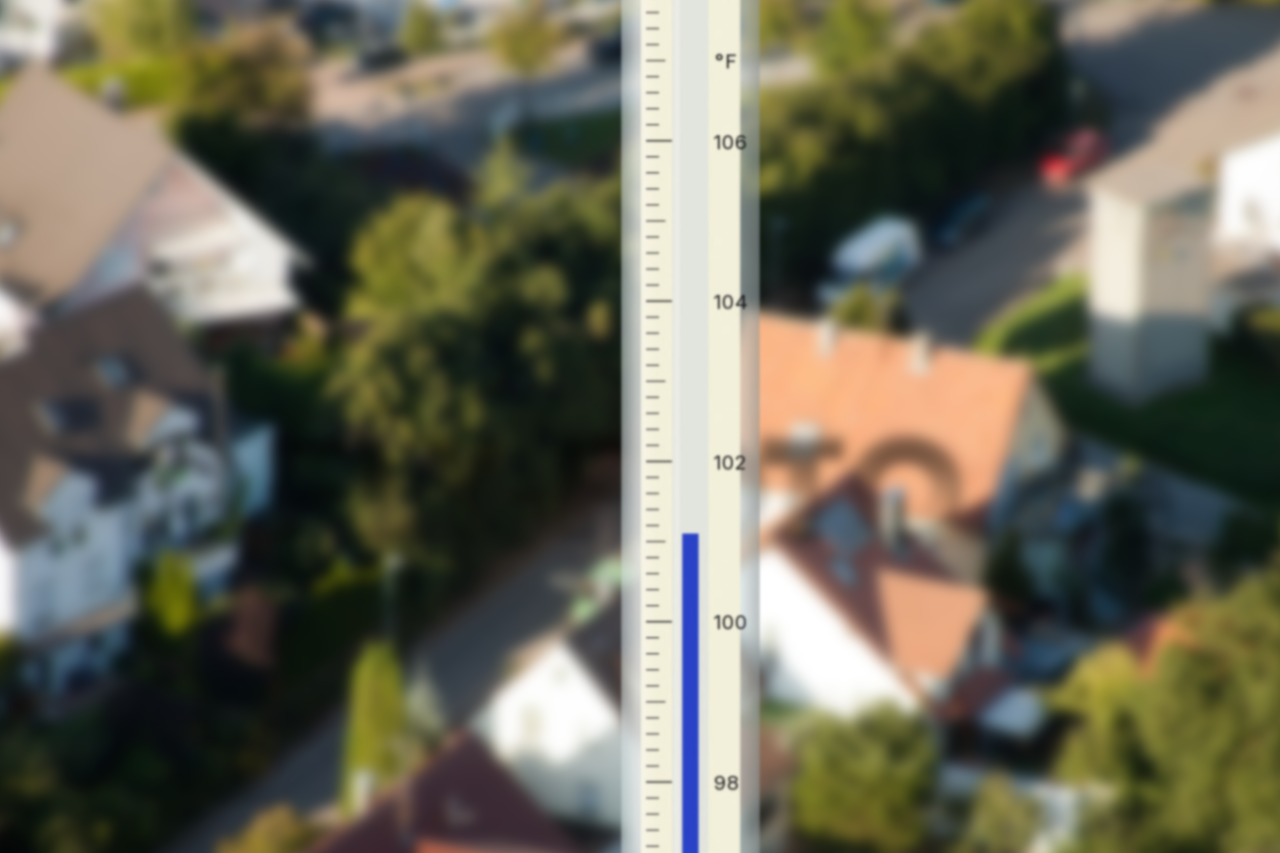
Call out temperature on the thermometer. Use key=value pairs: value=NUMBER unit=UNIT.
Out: value=101.1 unit=°F
